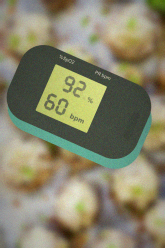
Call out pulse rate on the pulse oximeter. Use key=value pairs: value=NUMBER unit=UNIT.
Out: value=60 unit=bpm
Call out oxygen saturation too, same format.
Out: value=92 unit=%
